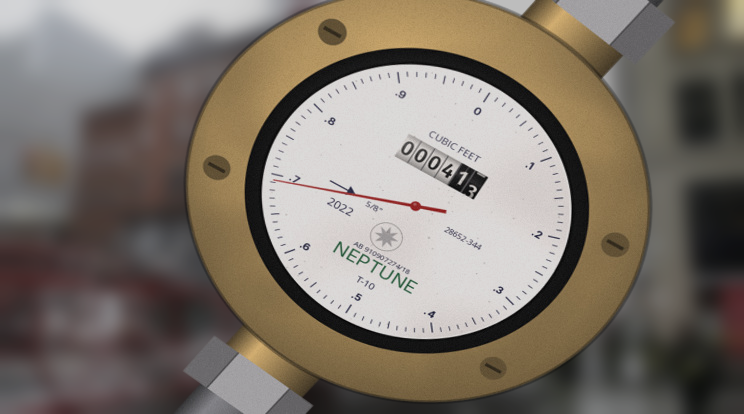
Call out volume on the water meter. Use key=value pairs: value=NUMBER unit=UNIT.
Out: value=412.69 unit=ft³
